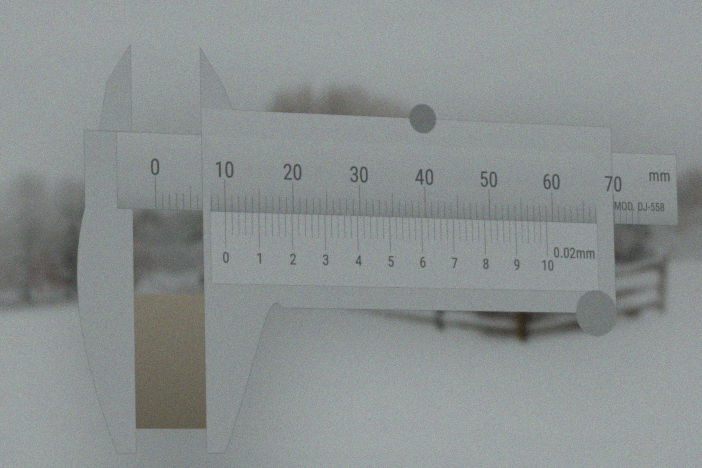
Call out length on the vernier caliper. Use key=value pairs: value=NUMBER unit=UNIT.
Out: value=10.0 unit=mm
